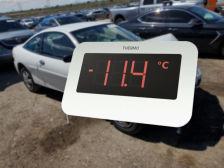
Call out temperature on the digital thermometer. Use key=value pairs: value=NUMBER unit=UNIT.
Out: value=-11.4 unit=°C
